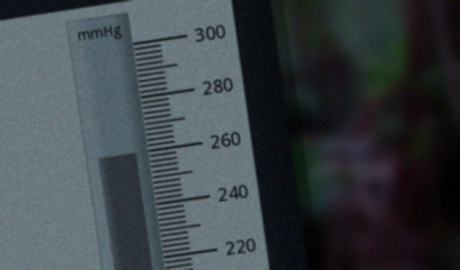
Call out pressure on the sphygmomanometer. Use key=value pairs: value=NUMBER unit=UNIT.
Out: value=260 unit=mmHg
